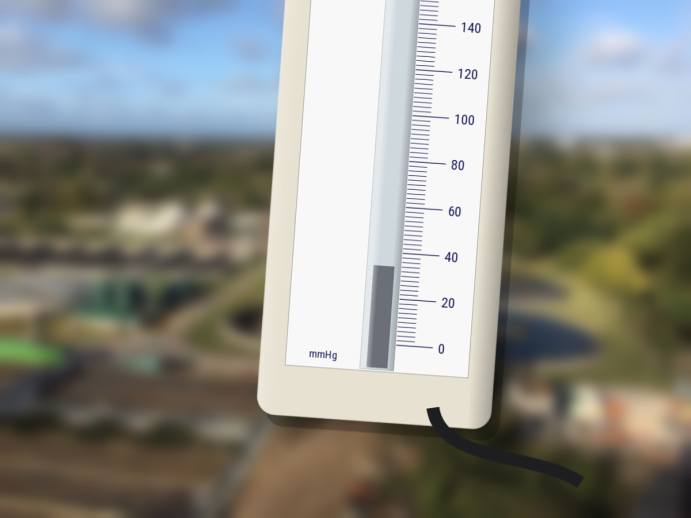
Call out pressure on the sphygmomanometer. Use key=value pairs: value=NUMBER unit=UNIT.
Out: value=34 unit=mmHg
